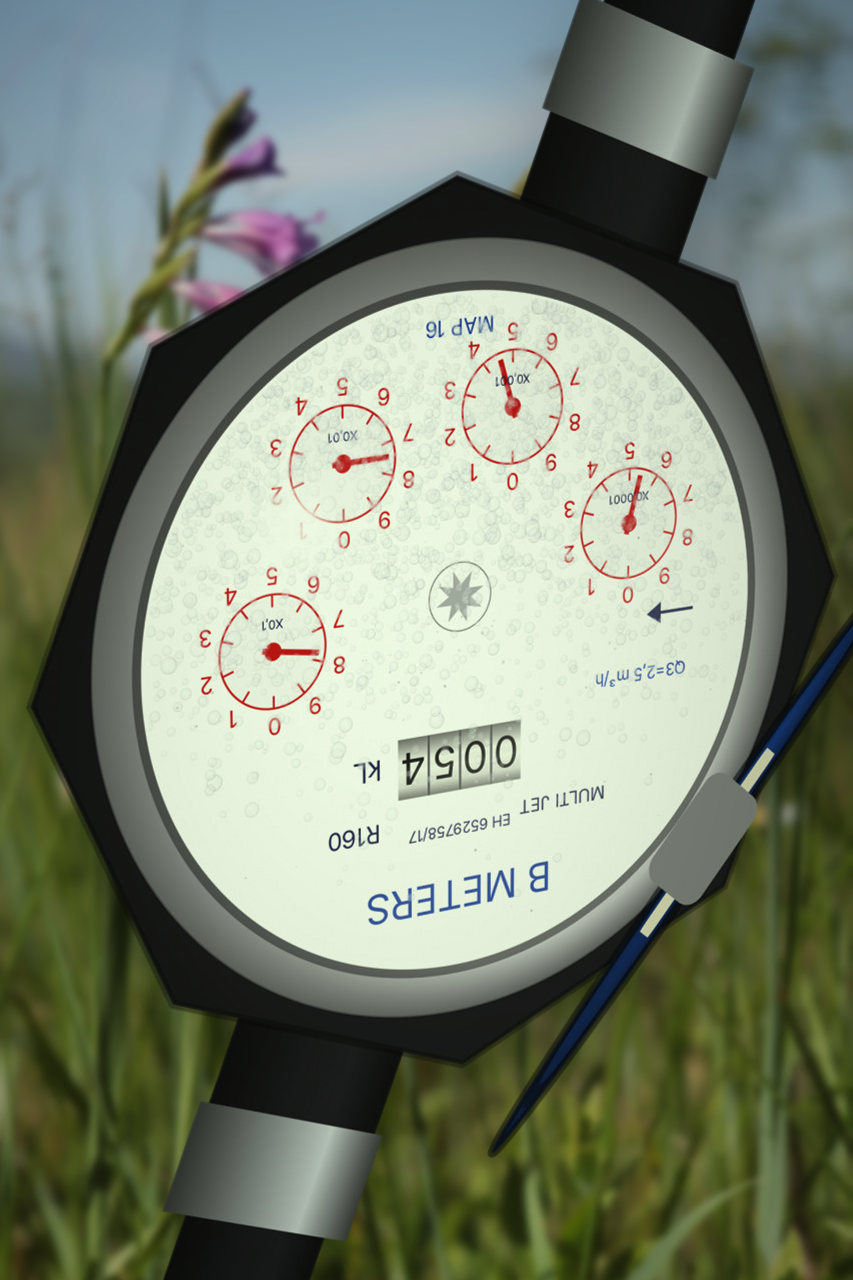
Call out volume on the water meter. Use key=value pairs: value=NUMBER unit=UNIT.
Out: value=54.7745 unit=kL
